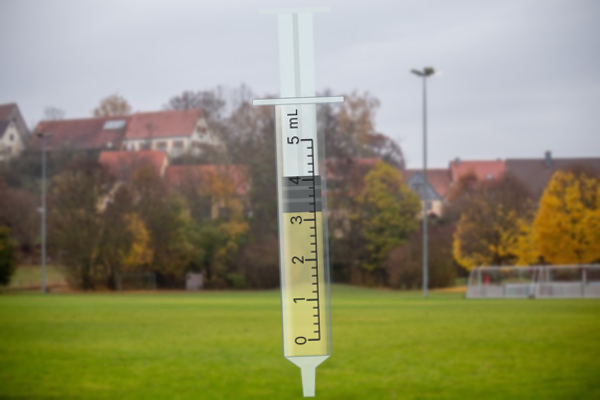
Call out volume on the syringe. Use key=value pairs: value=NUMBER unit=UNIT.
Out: value=3.2 unit=mL
